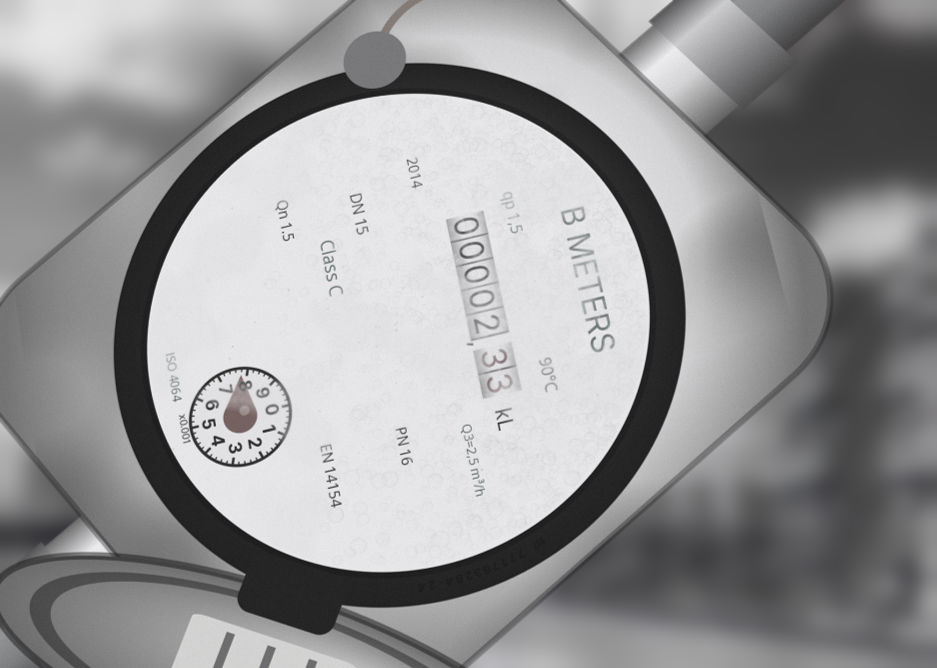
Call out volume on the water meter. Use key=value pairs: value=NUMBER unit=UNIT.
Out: value=2.337 unit=kL
